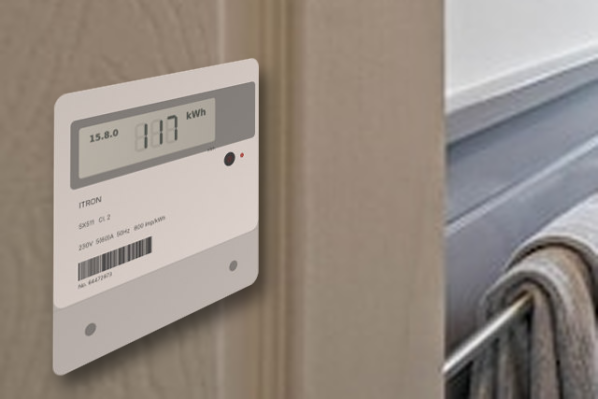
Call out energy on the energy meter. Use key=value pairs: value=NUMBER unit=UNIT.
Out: value=117 unit=kWh
